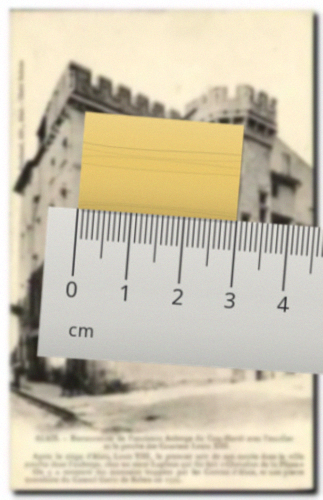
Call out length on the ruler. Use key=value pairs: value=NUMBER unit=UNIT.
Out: value=3 unit=cm
